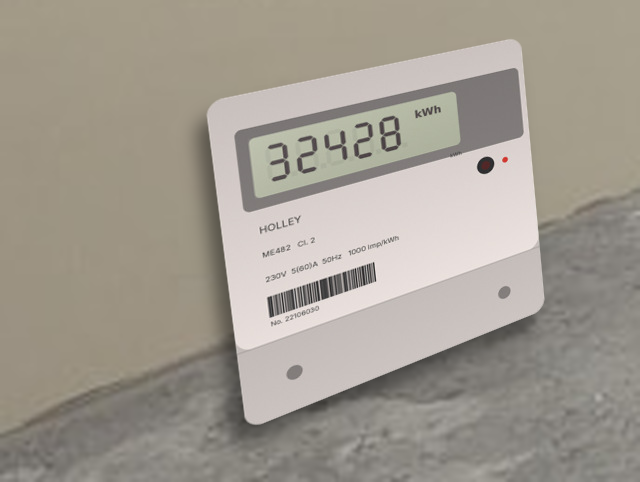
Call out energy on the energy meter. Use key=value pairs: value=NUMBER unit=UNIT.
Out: value=32428 unit=kWh
